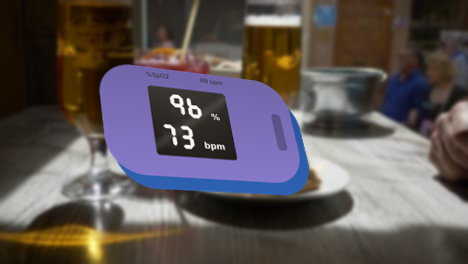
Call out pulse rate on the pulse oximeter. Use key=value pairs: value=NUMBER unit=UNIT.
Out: value=73 unit=bpm
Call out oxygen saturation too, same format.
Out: value=96 unit=%
